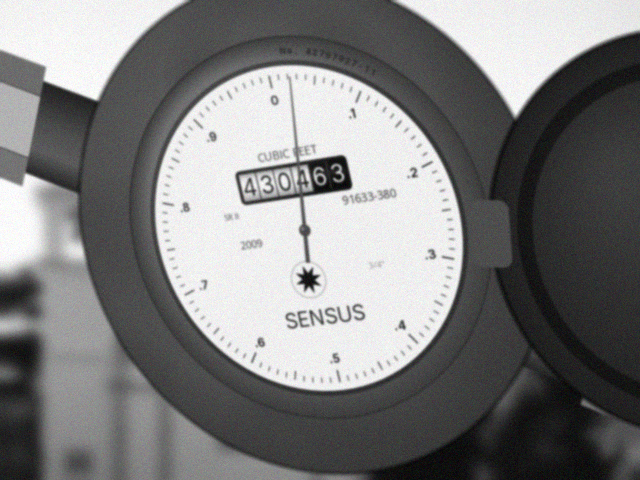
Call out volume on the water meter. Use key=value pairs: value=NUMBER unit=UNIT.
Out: value=430463.02 unit=ft³
